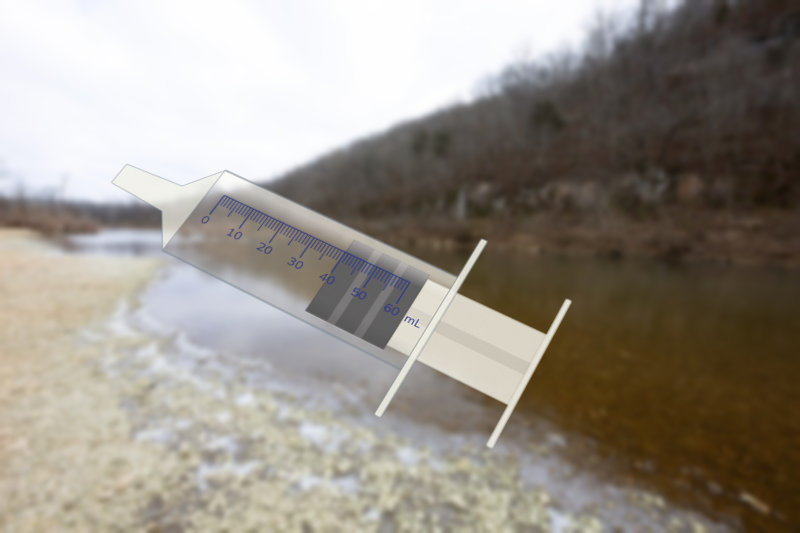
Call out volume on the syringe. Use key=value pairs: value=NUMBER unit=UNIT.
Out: value=40 unit=mL
